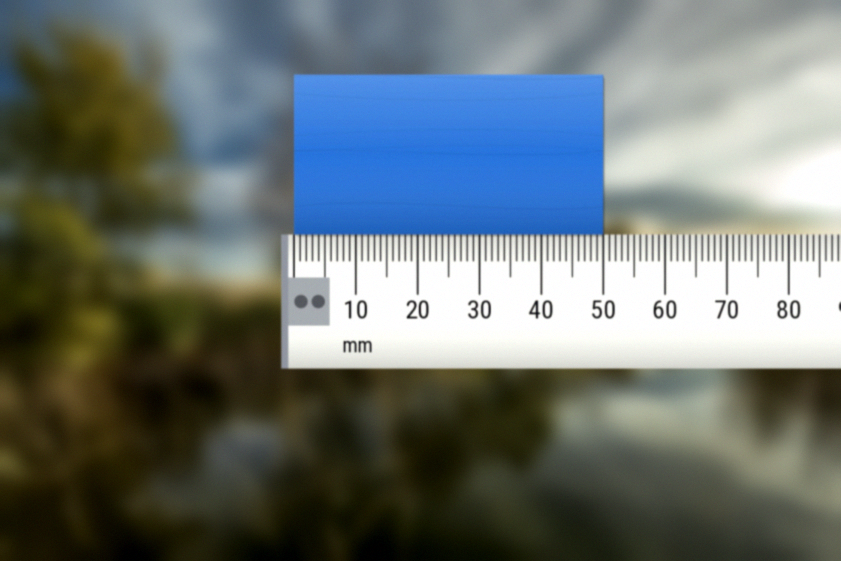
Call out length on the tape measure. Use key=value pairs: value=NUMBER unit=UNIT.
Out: value=50 unit=mm
